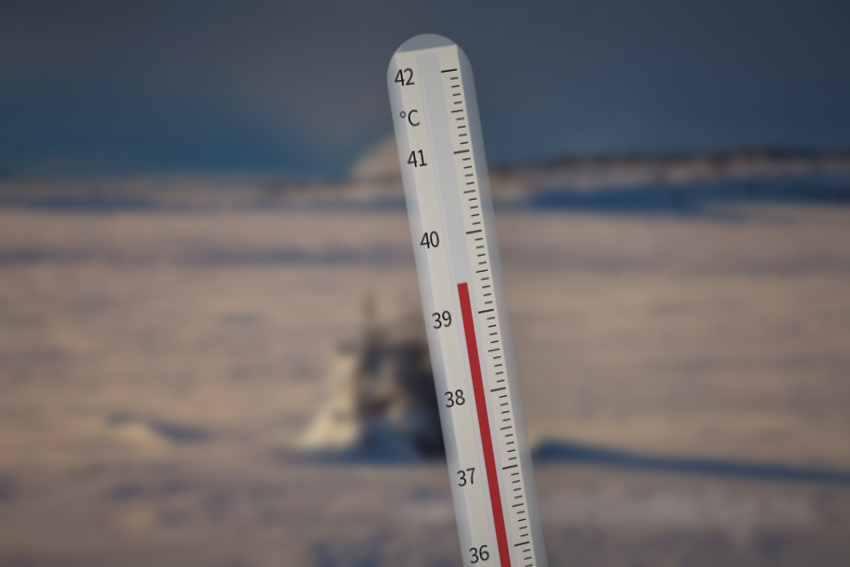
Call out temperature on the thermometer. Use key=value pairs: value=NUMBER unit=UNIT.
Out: value=39.4 unit=°C
